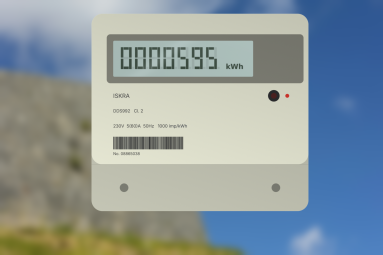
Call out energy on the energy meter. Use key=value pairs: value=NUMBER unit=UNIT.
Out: value=595 unit=kWh
